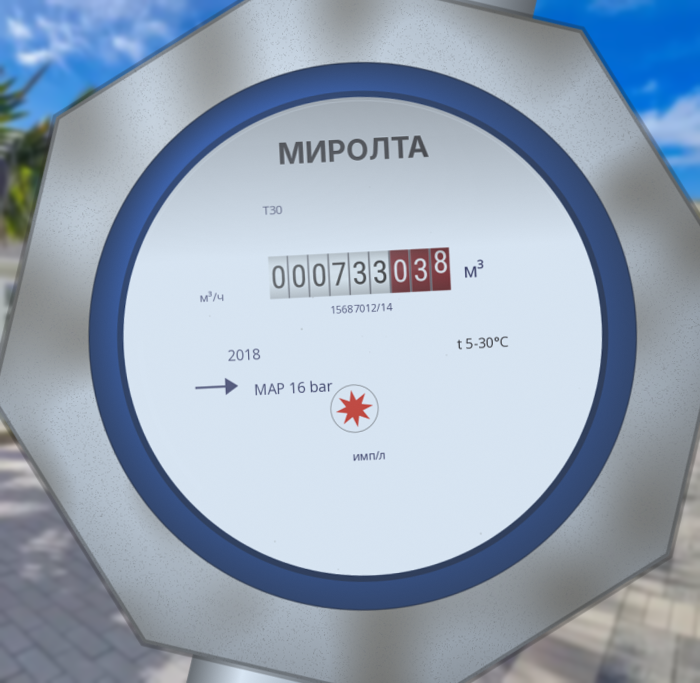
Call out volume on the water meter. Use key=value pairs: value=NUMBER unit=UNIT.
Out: value=733.038 unit=m³
